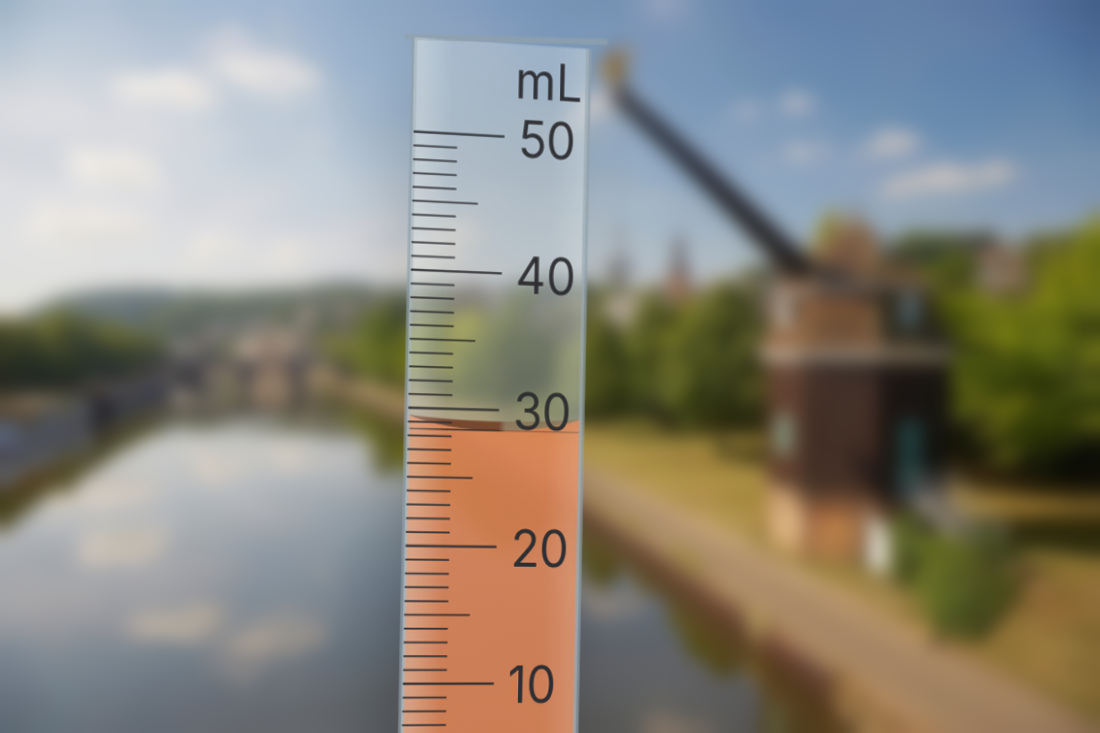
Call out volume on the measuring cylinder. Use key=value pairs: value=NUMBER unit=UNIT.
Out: value=28.5 unit=mL
